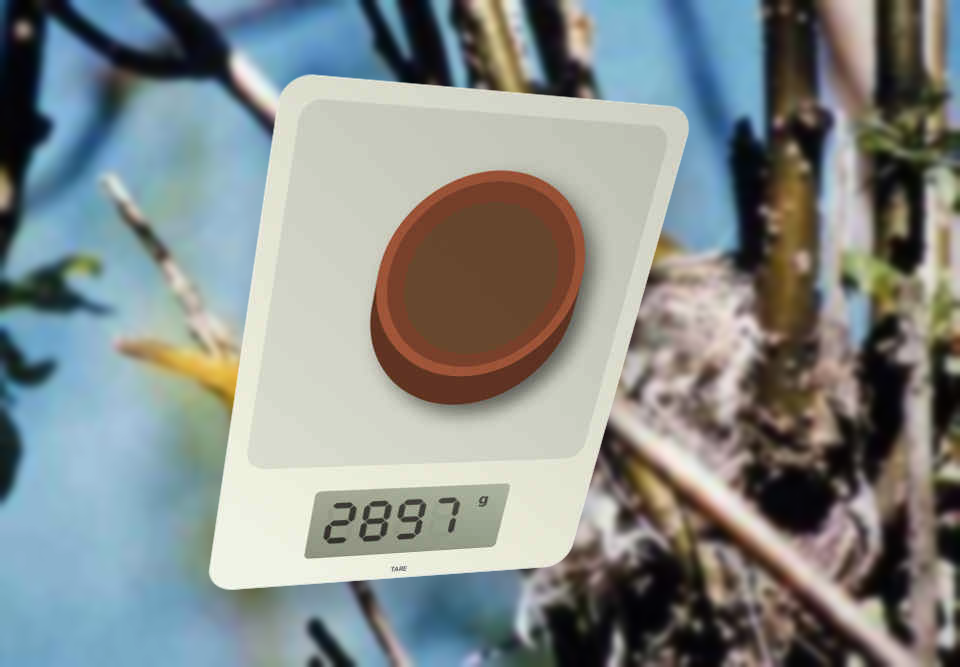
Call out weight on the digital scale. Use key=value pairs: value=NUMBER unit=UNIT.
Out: value=2897 unit=g
